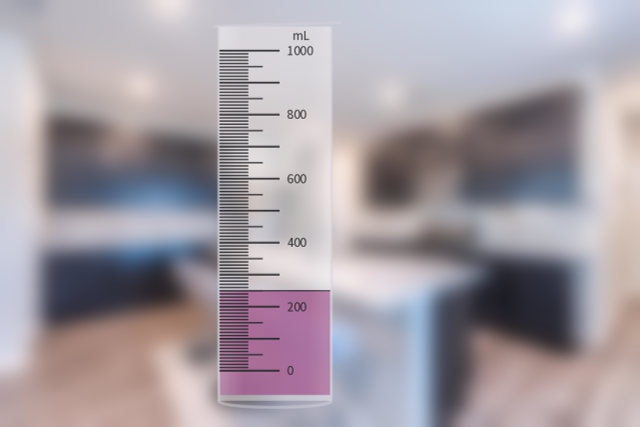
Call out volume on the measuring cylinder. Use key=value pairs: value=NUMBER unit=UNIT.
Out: value=250 unit=mL
